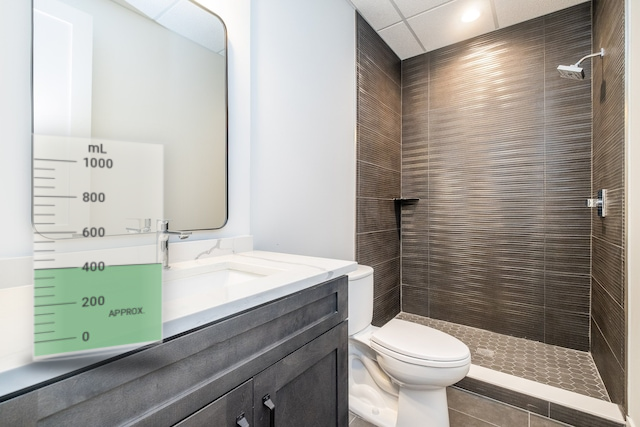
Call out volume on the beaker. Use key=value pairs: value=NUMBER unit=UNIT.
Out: value=400 unit=mL
